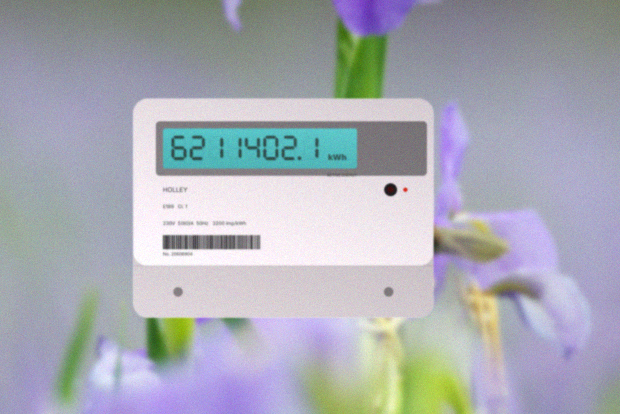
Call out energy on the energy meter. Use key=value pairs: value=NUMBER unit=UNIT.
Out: value=6211402.1 unit=kWh
